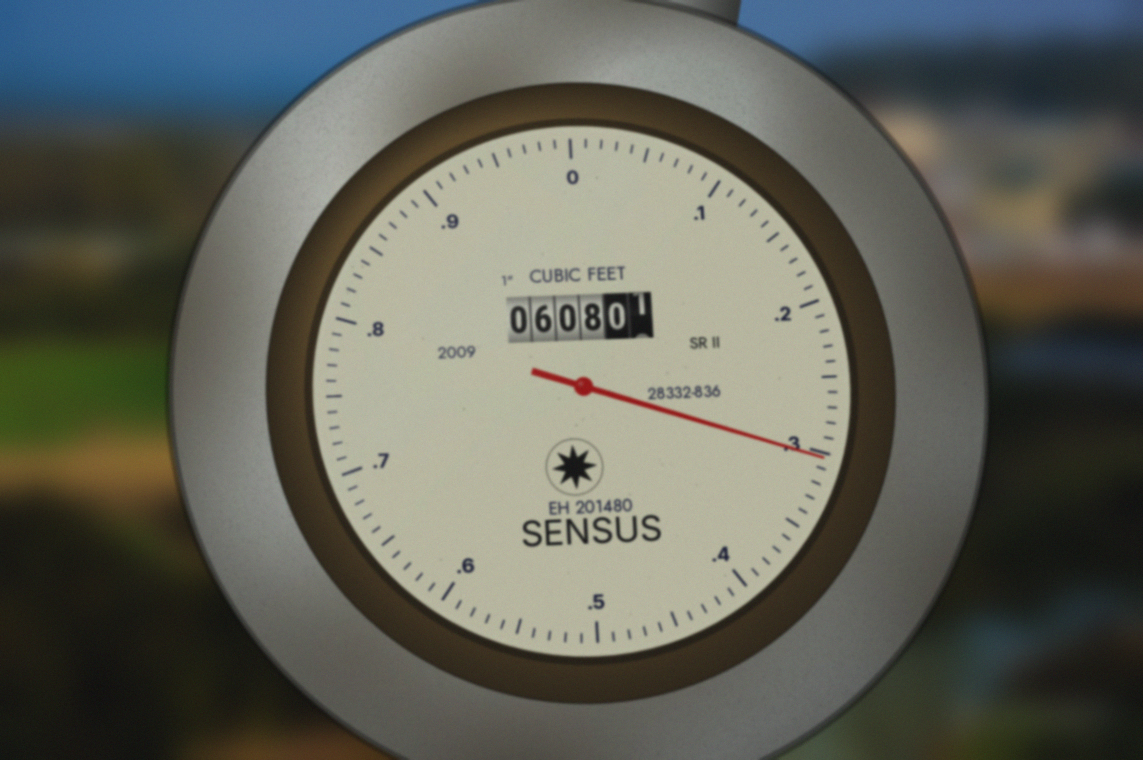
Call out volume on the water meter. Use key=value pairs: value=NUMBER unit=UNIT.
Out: value=60801.30 unit=ft³
